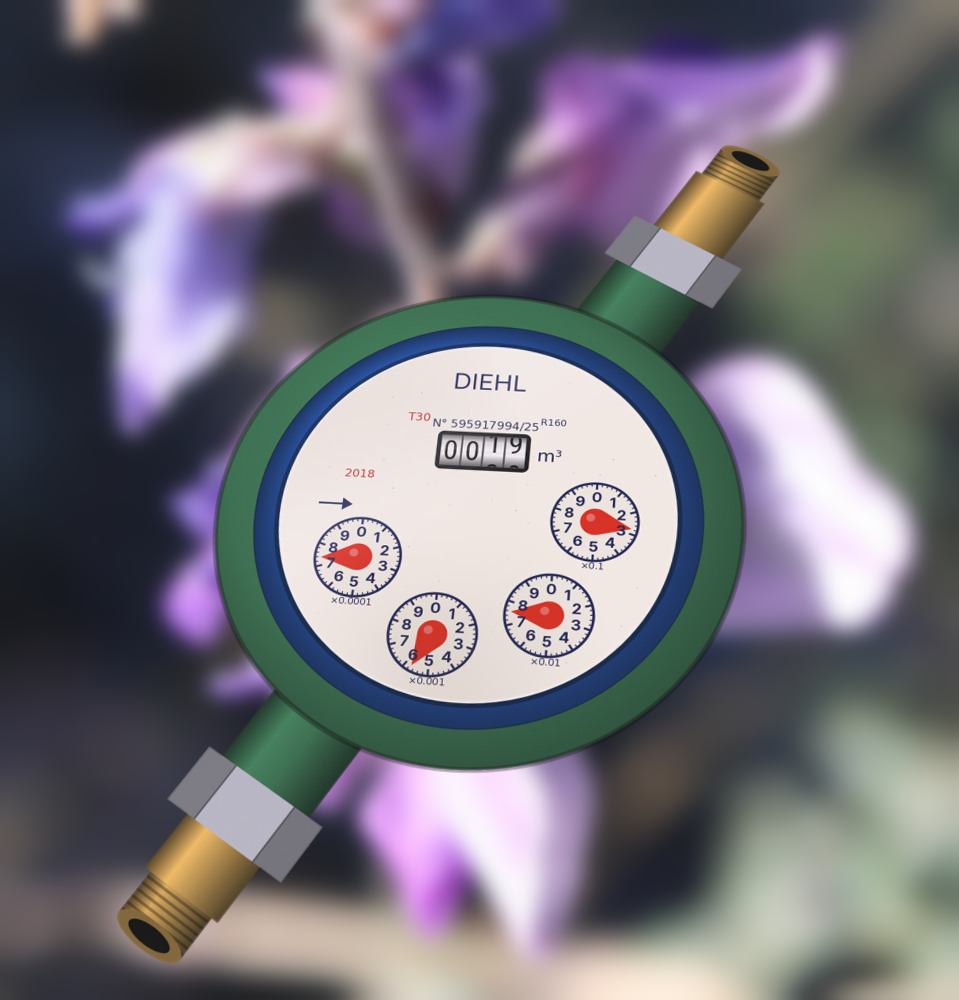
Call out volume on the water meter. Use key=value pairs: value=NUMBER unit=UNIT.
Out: value=19.2757 unit=m³
